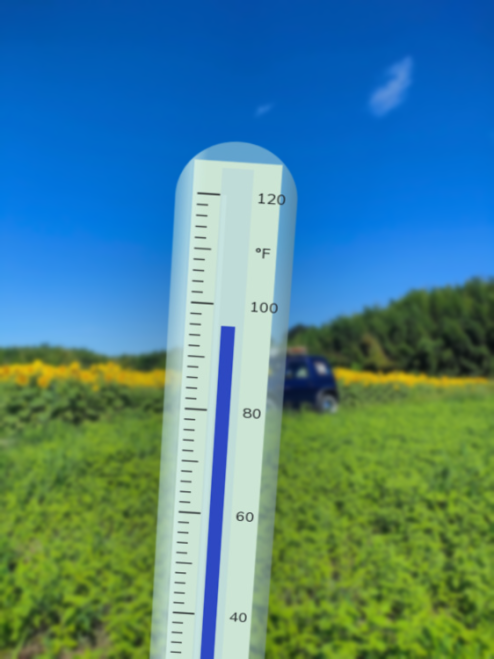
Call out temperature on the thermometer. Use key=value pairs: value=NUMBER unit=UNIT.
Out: value=96 unit=°F
